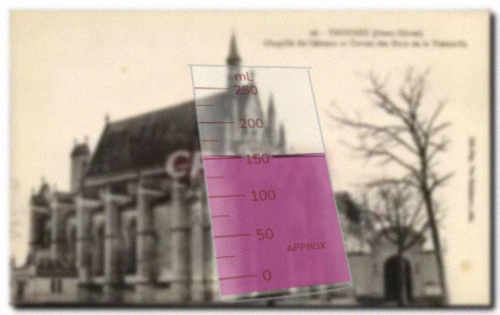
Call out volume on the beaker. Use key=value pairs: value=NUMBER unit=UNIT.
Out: value=150 unit=mL
